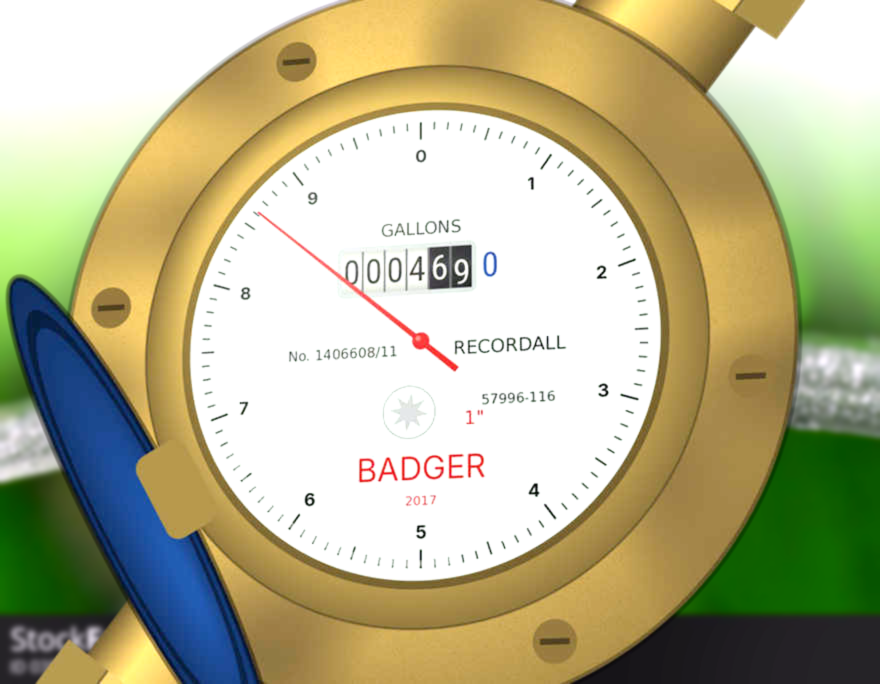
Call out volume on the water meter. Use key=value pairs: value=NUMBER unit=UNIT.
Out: value=4688.6 unit=gal
